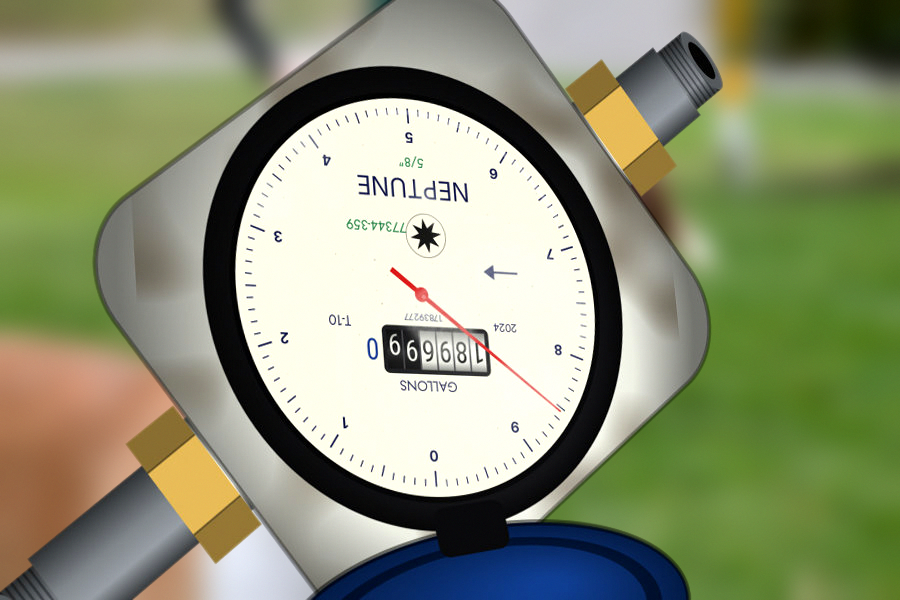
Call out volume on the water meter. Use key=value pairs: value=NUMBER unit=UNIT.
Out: value=1896988.5 unit=gal
